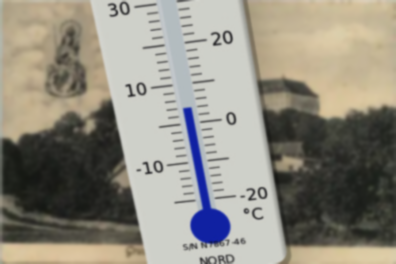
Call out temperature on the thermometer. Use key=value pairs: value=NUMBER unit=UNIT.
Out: value=4 unit=°C
